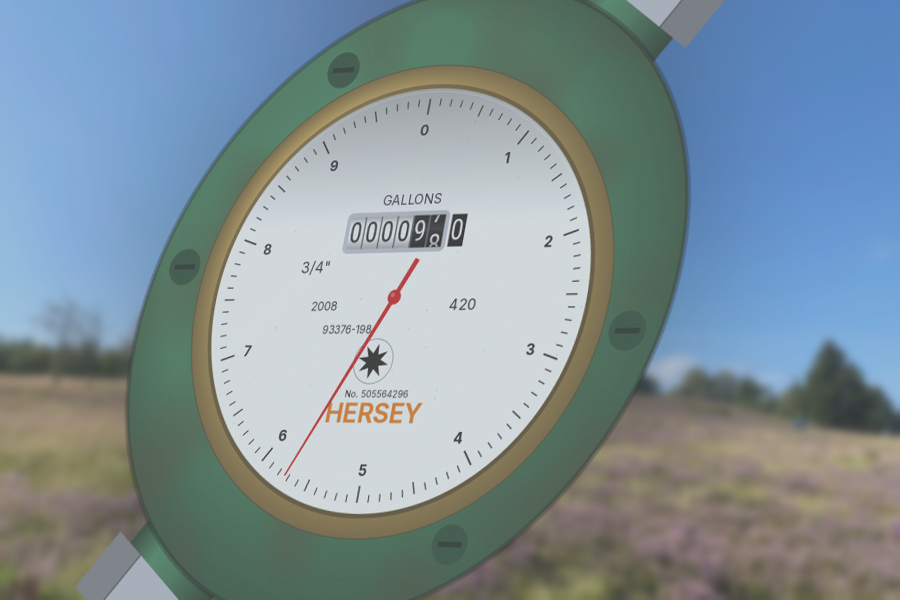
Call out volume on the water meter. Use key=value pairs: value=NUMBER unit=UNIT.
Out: value=975.7 unit=gal
